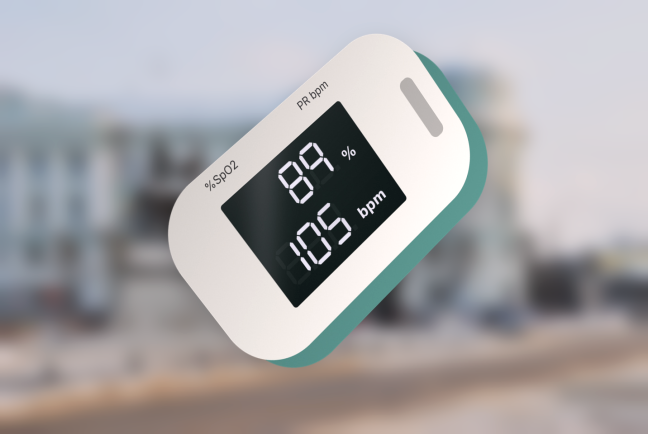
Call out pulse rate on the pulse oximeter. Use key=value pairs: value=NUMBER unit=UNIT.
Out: value=105 unit=bpm
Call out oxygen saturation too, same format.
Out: value=89 unit=%
